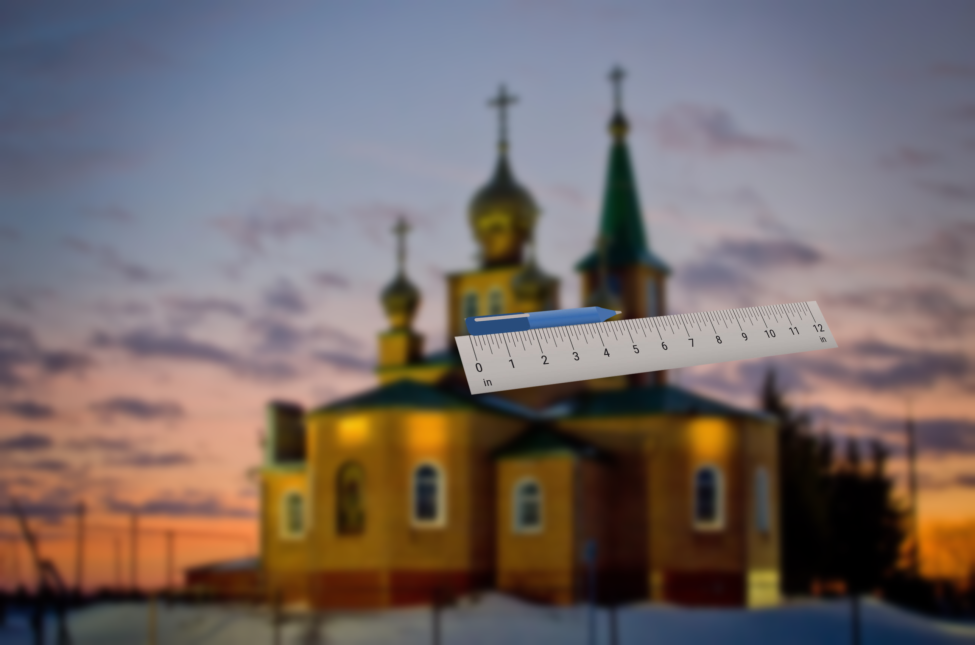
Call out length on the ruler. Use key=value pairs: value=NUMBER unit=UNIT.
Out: value=5 unit=in
